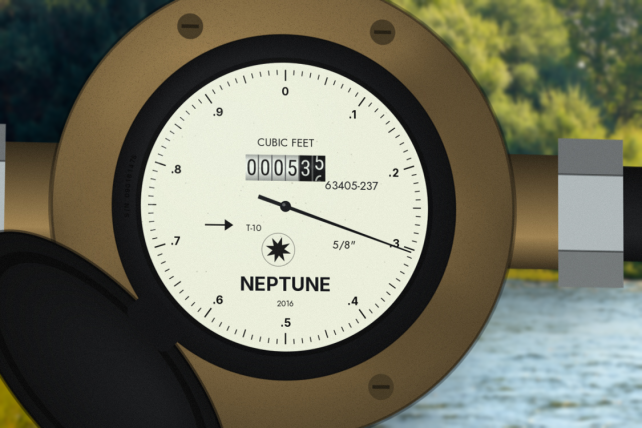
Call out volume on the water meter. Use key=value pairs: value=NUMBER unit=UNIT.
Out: value=535.30 unit=ft³
